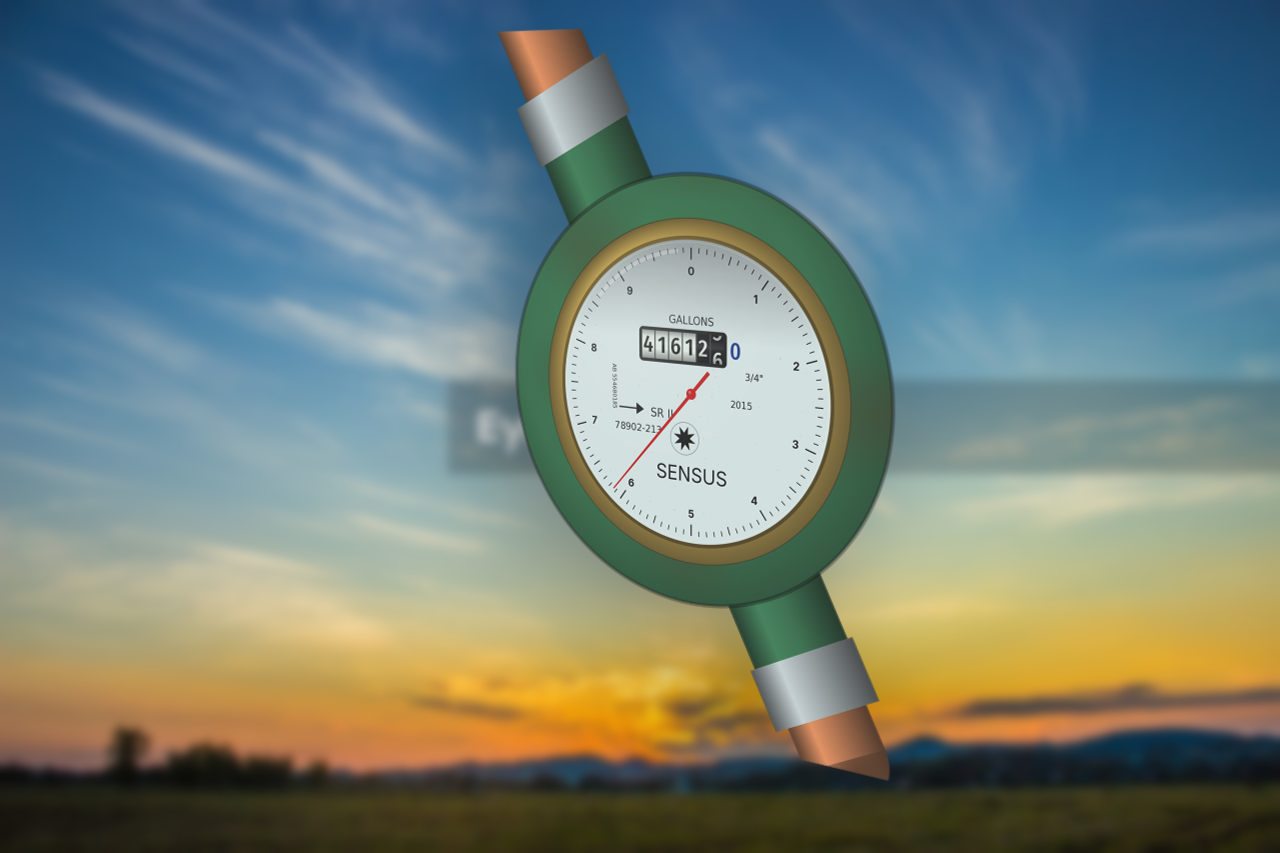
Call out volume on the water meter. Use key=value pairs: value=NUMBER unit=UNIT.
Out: value=4161256.1 unit=gal
